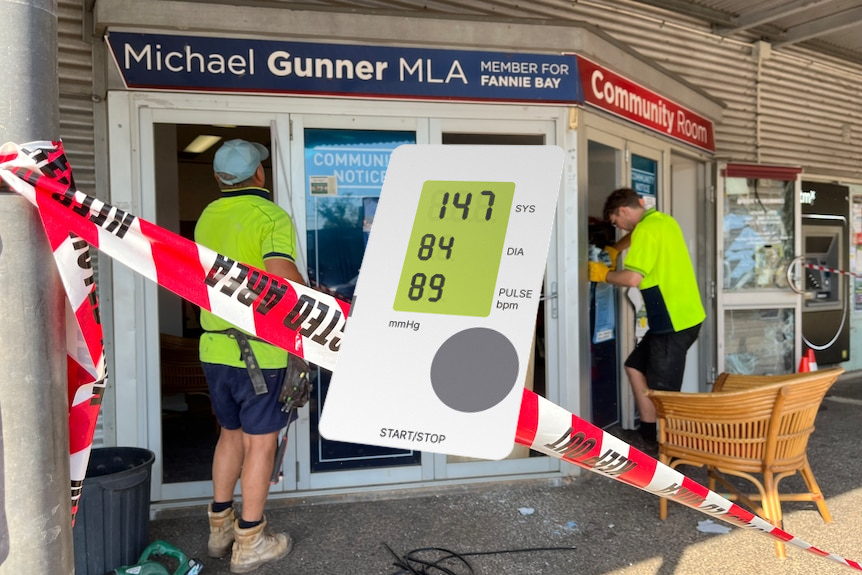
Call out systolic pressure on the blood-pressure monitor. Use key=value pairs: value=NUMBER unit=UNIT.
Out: value=147 unit=mmHg
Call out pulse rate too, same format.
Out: value=89 unit=bpm
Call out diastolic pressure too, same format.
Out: value=84 unit=mmHg
